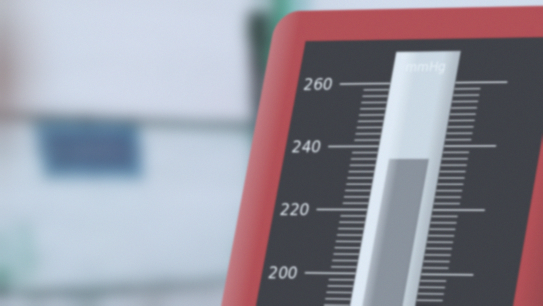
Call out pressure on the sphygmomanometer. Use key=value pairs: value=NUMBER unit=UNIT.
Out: value=236 unit=mmHg
